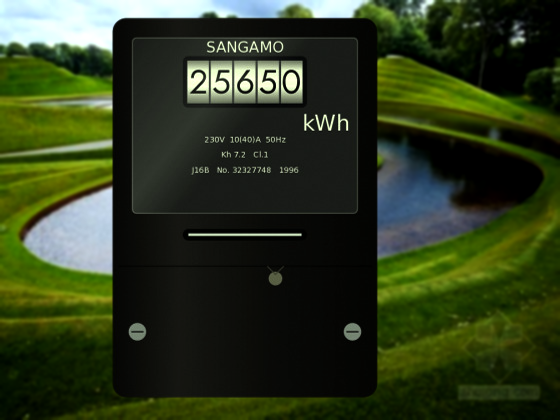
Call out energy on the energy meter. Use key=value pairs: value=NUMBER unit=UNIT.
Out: value=25650 unit=kWh
